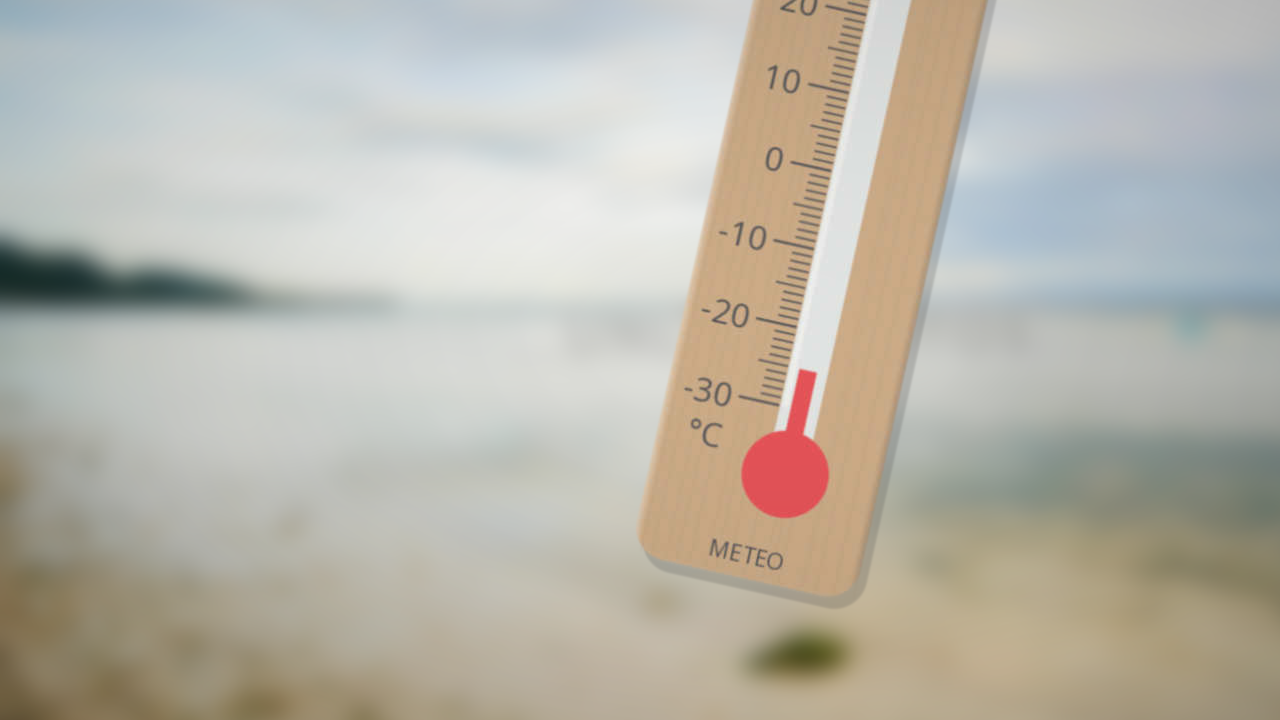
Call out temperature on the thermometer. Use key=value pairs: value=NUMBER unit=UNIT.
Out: value=-25 unit=°C
